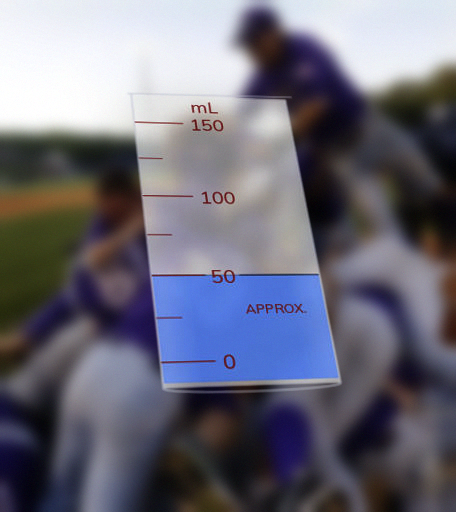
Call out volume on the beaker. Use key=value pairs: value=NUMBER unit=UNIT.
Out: value=50 unit=mL
